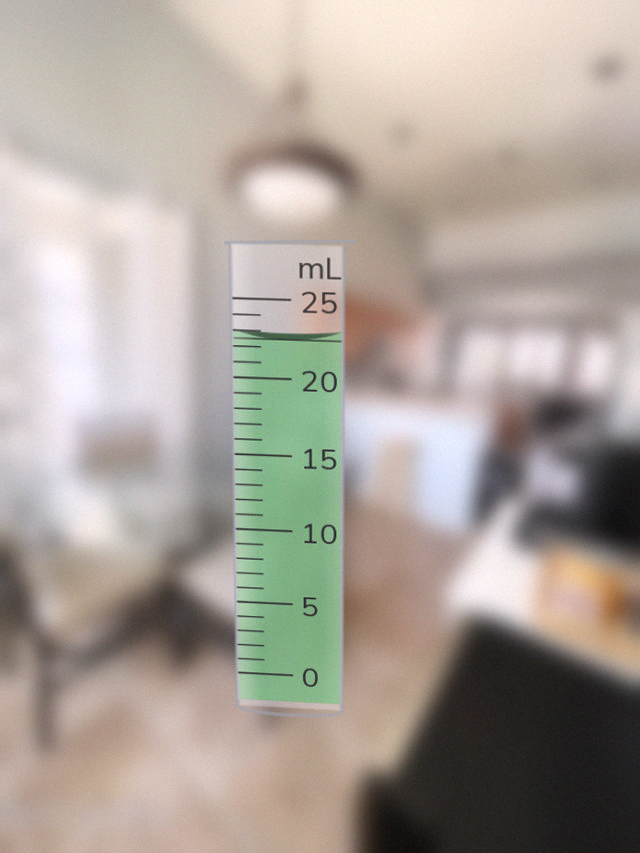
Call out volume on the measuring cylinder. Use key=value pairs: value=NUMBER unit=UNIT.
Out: value=22.5 unit=mL
